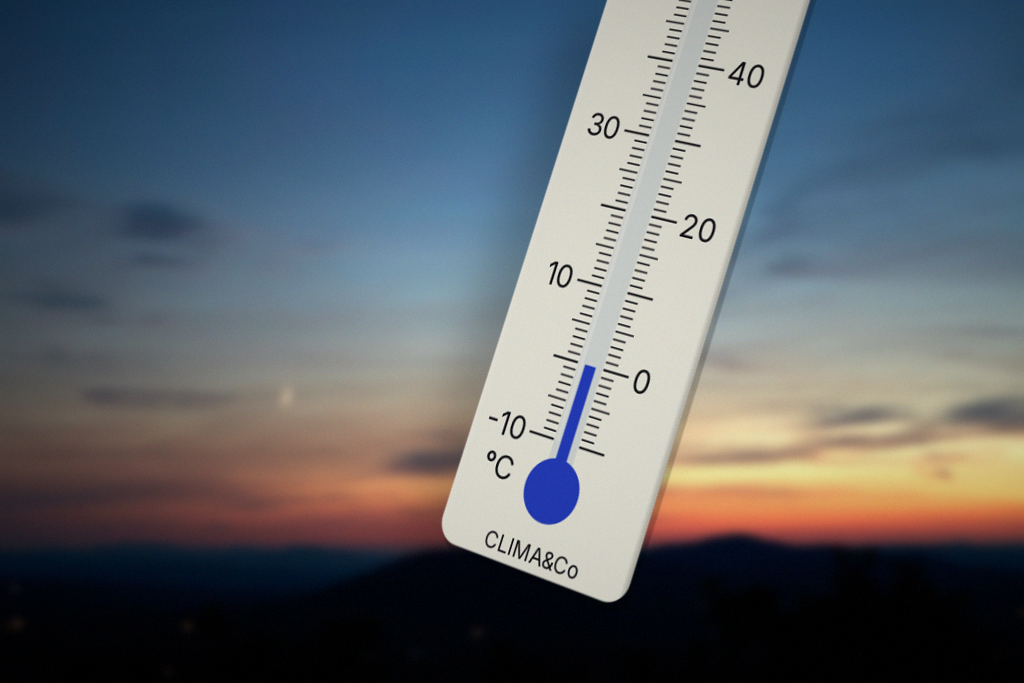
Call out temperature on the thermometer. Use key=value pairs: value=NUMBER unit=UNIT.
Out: value=0 unit=°C
